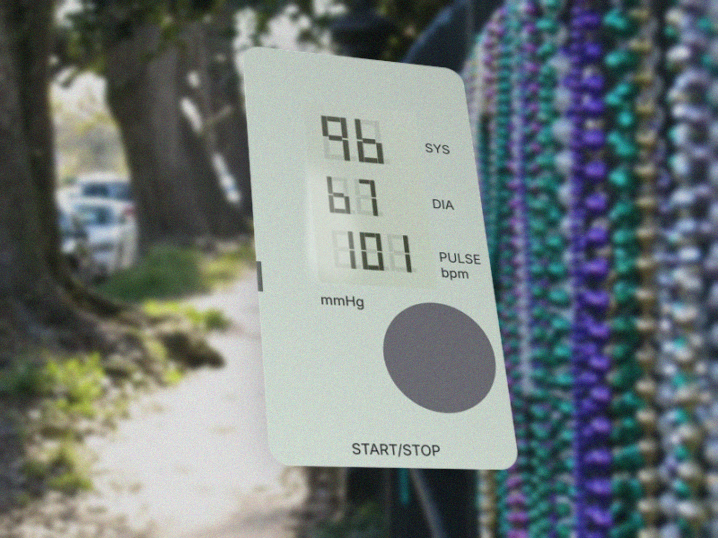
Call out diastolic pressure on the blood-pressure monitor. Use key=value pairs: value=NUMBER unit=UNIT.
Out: value=67 unit=mmHg
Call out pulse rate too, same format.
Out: value=101 unit=bpm
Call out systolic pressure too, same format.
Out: value=96 unit=mmHg
